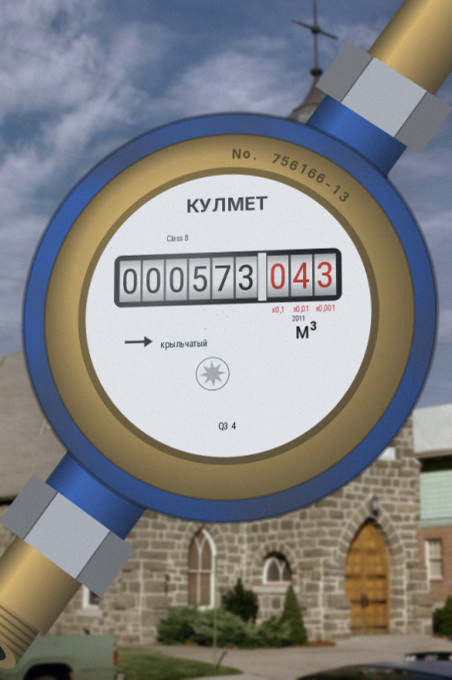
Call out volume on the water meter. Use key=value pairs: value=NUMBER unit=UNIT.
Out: value=573.043 unit=m³
